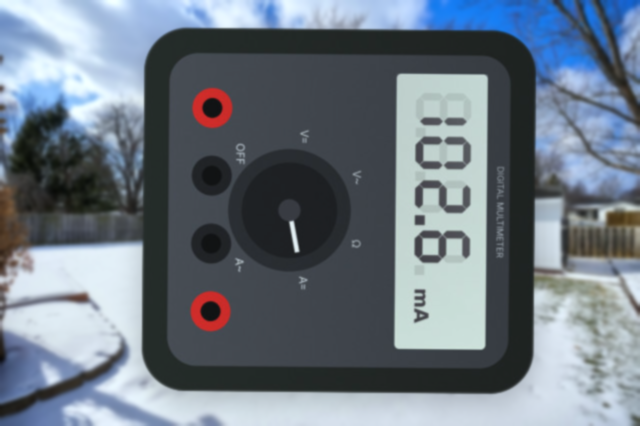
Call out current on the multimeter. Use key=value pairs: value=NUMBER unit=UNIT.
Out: value=102.6 unit=mA
